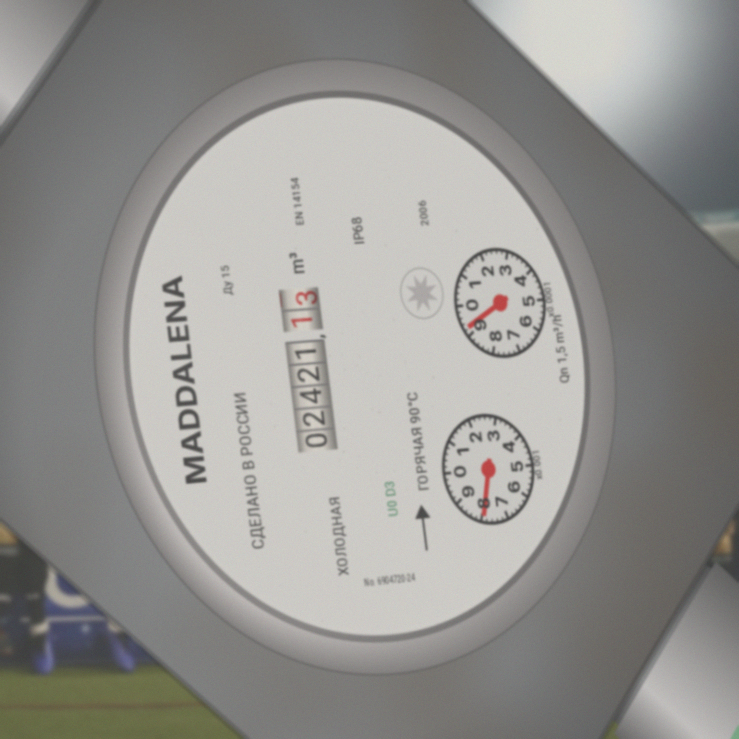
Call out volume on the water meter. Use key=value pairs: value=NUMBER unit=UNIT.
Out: value=2421.1279 unit=m³
